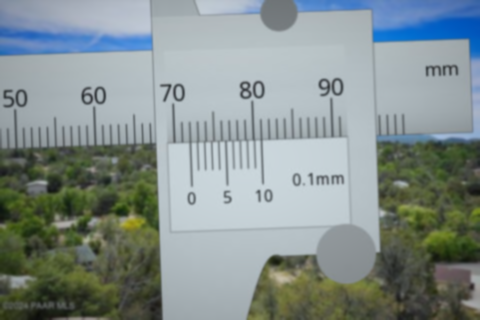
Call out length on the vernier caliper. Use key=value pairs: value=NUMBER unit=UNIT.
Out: value=72.0 unit=mm
